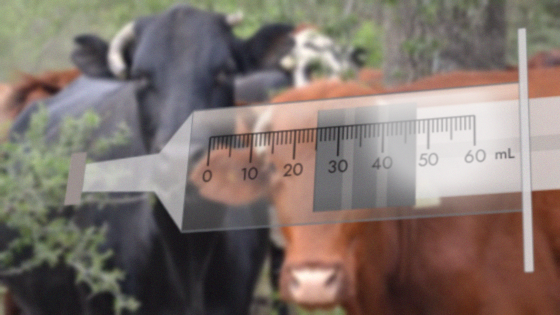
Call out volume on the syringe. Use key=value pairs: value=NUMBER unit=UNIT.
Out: value=25 unit=mL
